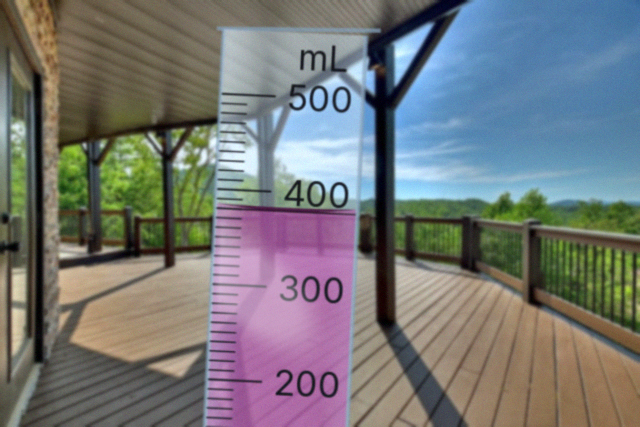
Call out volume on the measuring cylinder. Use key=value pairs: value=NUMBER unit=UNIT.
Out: value=380 unit=mL
